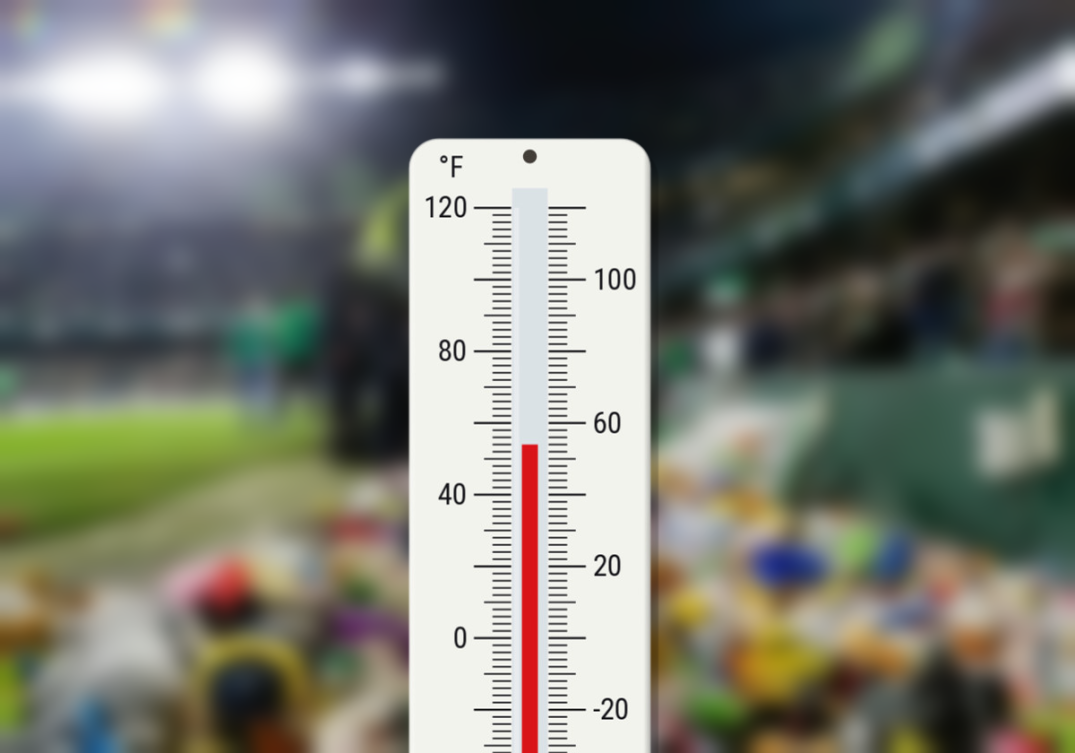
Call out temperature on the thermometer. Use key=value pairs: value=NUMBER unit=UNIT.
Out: value=54 unit=°F
